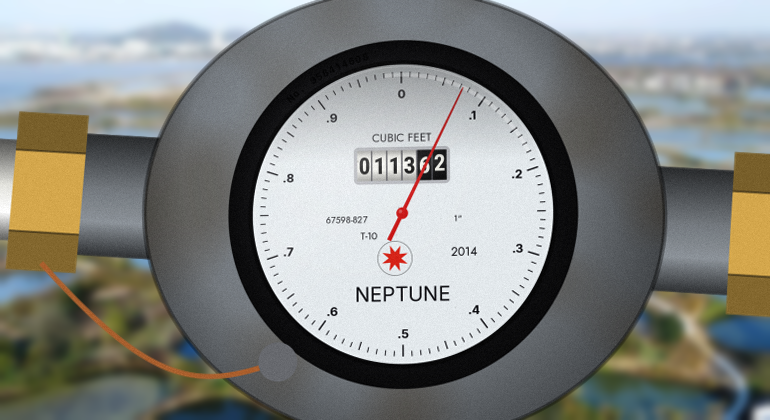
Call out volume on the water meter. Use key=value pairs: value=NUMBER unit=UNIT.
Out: value=11362.07 unit=ft³
